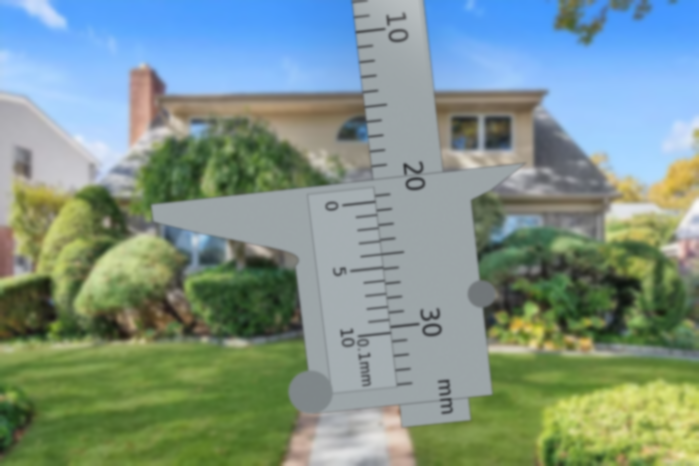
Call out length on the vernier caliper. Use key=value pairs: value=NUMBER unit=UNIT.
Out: value=21.4 unit=mm
